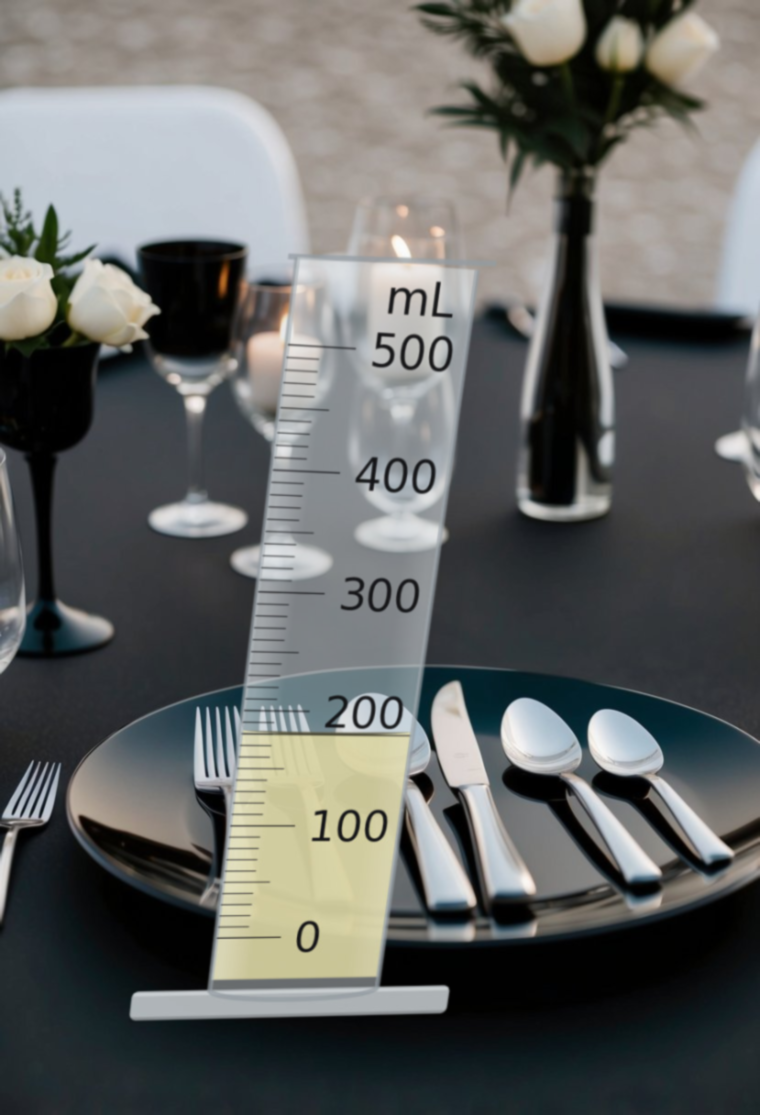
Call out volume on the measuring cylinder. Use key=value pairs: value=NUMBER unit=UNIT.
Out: value=180 unit=mL
